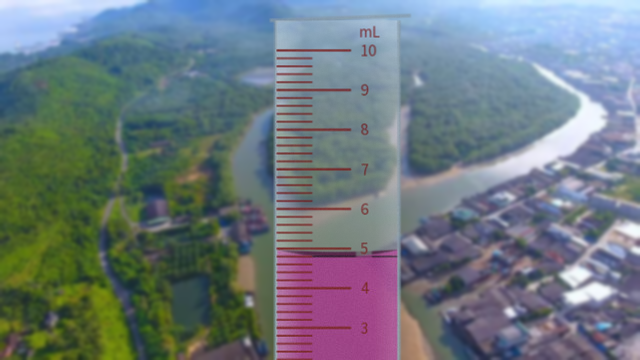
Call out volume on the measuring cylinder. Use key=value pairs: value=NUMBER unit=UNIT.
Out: value=4.8 unit=mL
